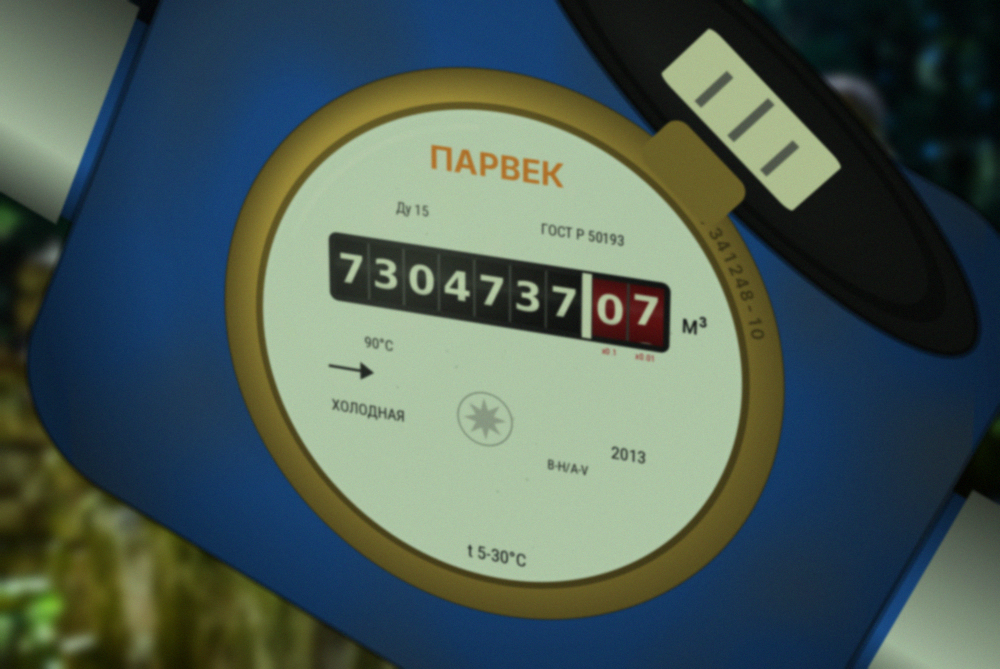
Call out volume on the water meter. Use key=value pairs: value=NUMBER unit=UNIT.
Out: value=7304737.07 unit=m³
